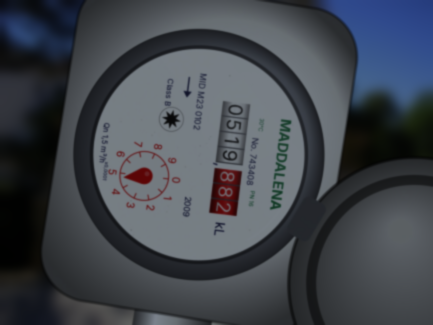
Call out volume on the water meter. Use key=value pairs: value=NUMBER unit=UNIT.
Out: value=519.8824 unit=kL
